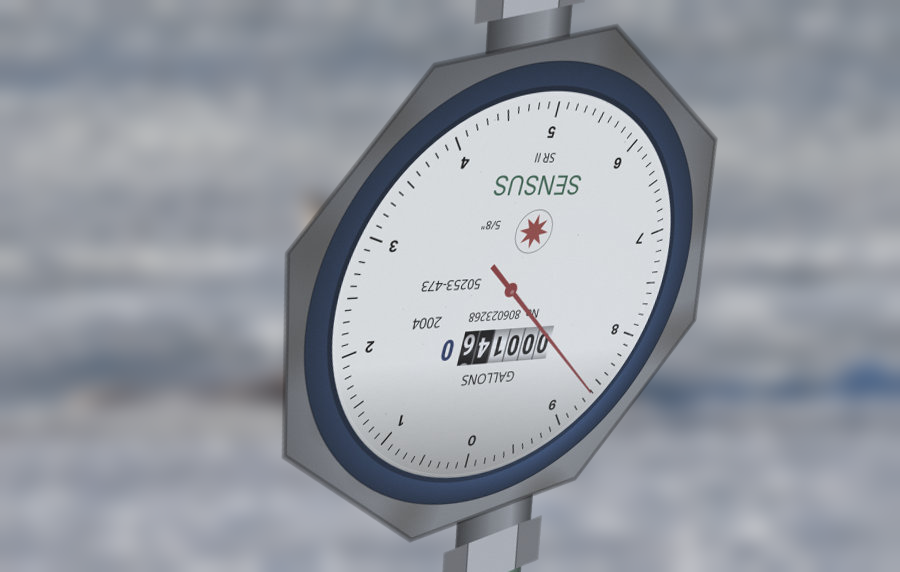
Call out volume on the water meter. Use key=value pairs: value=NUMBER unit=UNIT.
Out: value=1458.6 unit=gal
